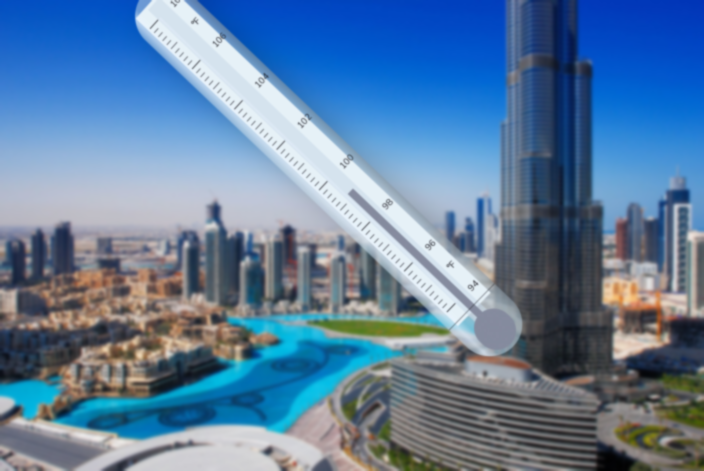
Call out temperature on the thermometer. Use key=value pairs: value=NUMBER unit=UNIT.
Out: value=99.2 unit=°F
